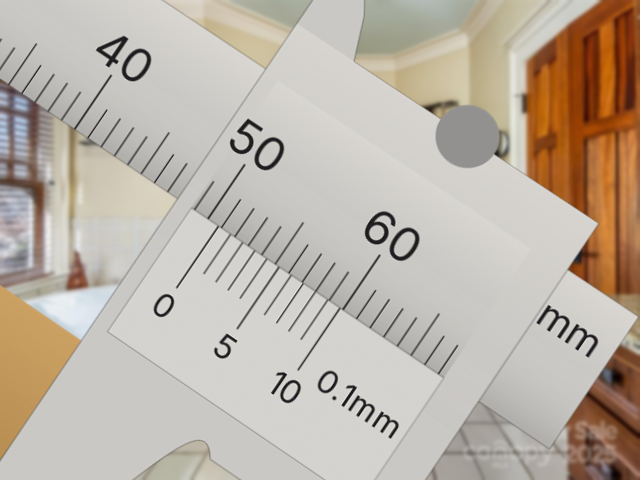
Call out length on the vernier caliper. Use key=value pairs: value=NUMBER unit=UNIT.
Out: value=50.8 unit=mm
